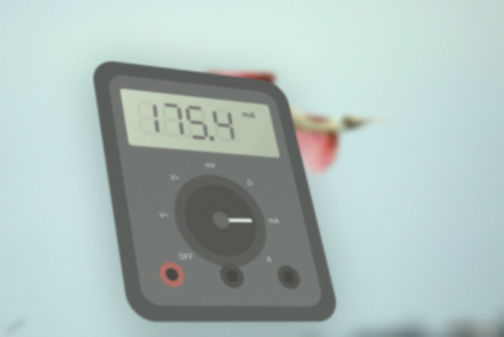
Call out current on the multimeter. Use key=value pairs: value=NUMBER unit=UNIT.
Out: value=175.4 unit=mA
